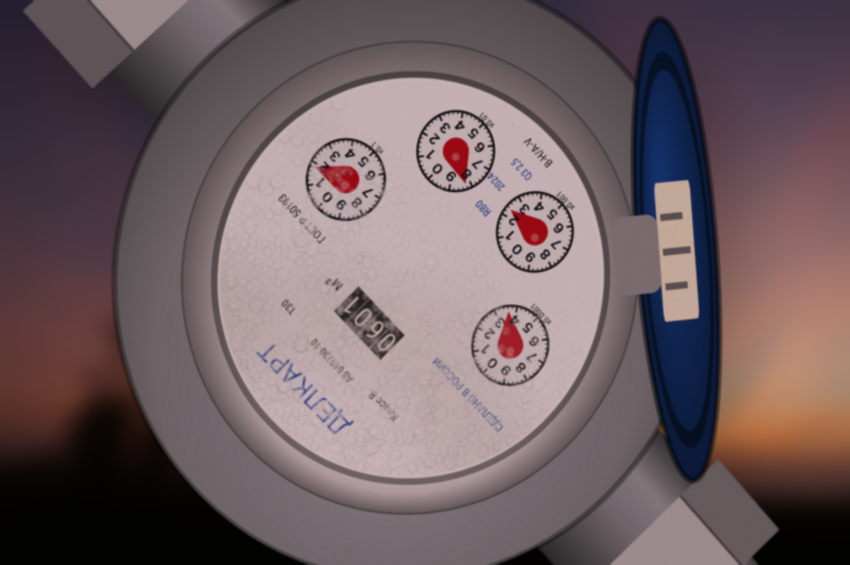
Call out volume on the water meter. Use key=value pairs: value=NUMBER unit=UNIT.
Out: value=601.1823 unit=m³
